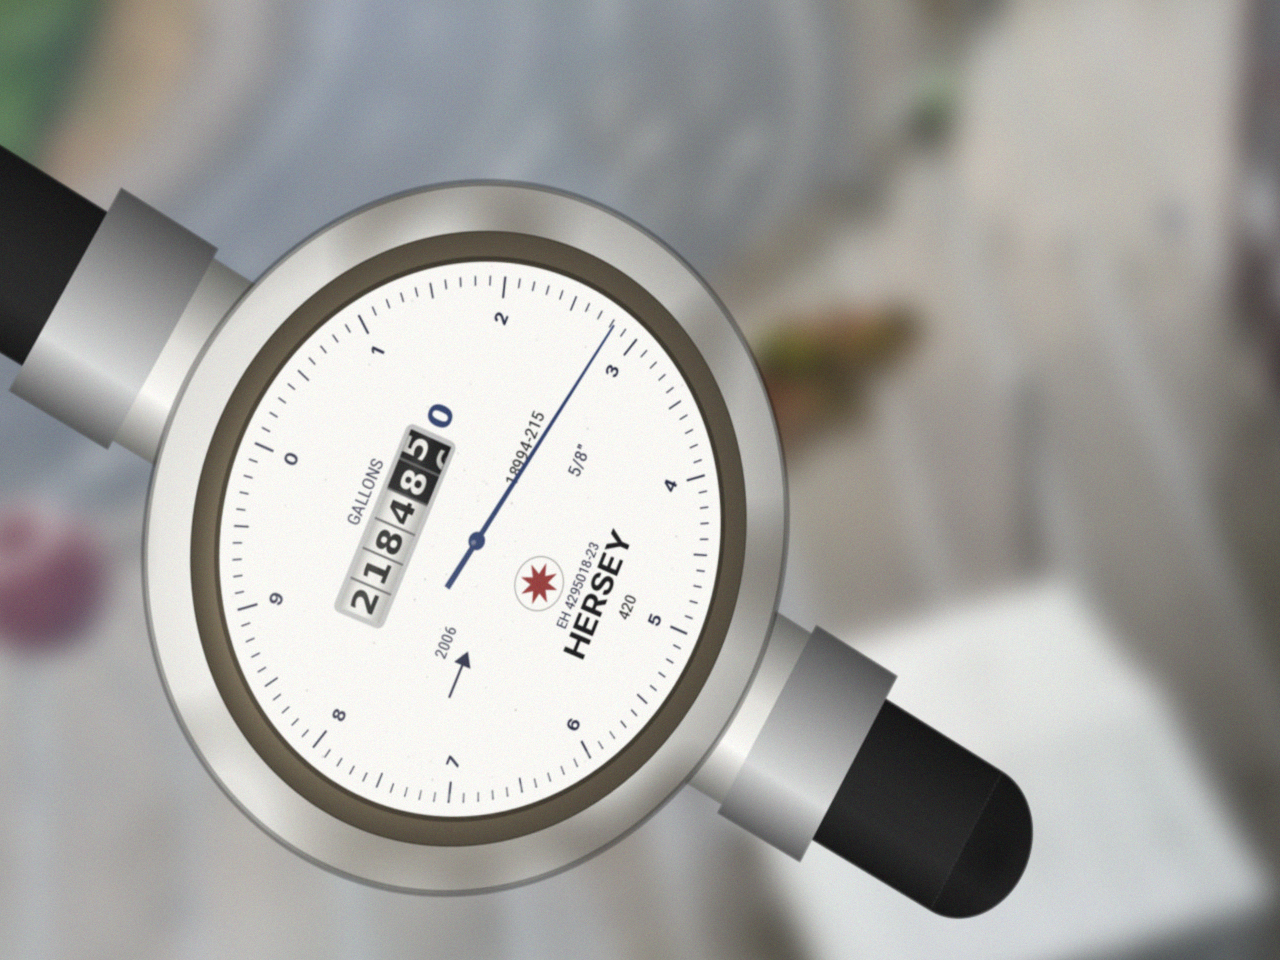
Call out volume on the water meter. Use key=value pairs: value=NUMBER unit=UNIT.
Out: value=2184852.8 unit=gal
